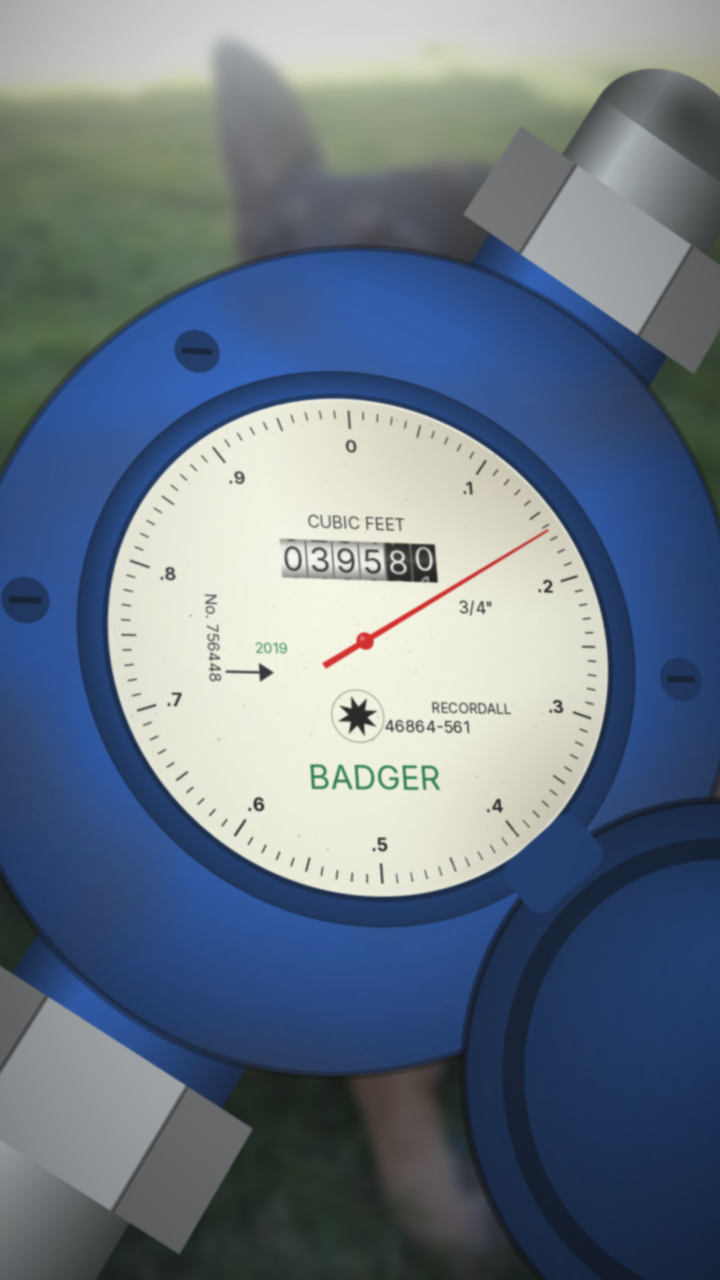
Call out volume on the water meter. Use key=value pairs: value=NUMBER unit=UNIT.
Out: value=39580.16 unit=ft³
